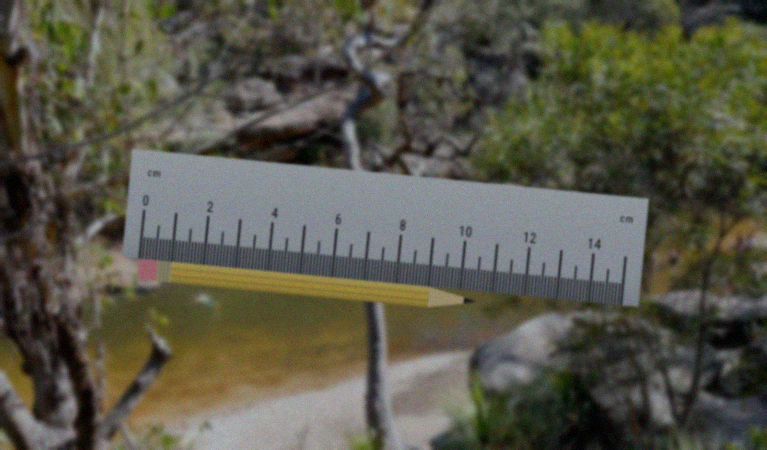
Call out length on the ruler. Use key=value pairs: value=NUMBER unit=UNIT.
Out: value=10.5 unit=cm
